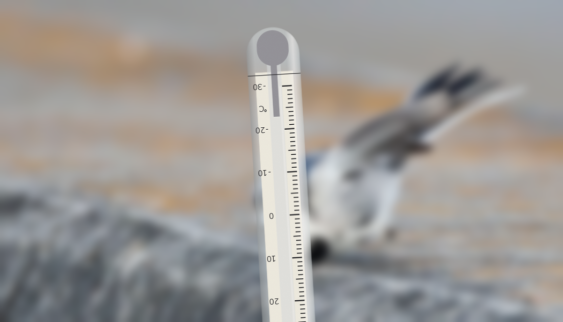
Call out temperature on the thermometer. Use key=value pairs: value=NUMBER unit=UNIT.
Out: value=-23 unit=°C
